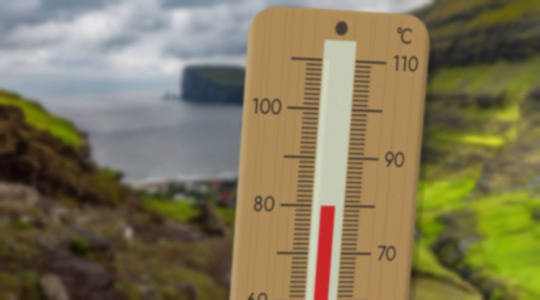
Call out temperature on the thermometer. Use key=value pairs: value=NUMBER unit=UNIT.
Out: value=80 unit=°C
